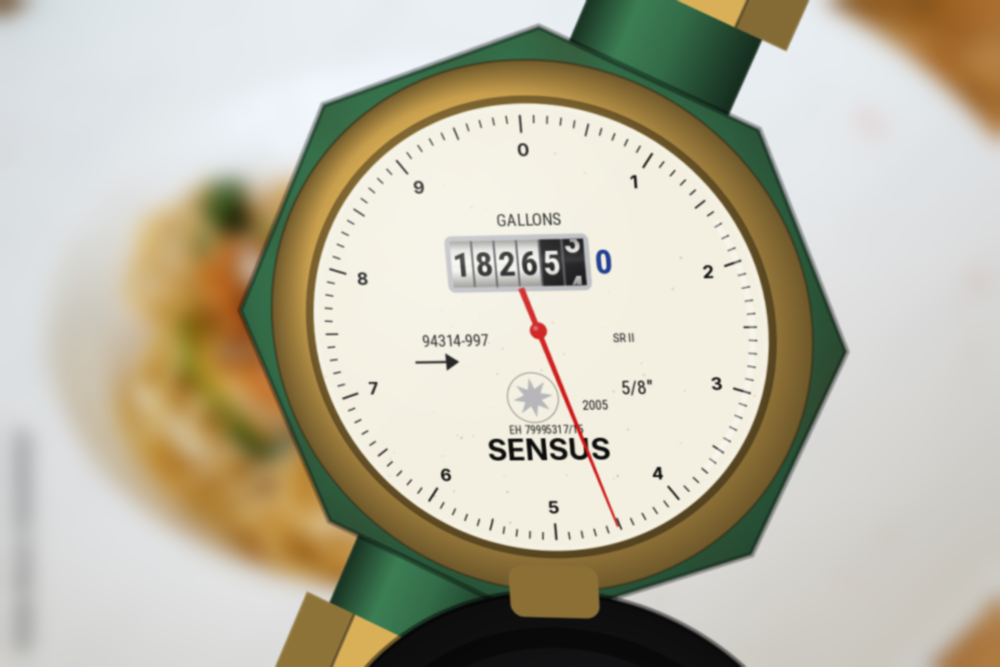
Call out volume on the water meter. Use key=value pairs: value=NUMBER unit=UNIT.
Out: value=1826534.5 unit=gal
